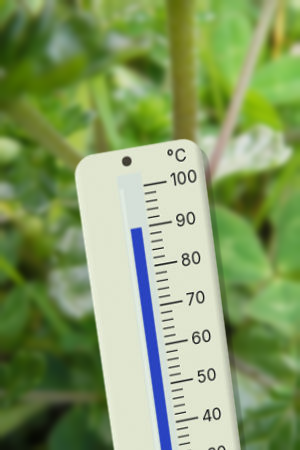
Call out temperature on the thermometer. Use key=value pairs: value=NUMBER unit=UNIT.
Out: value=90 unit=°C
